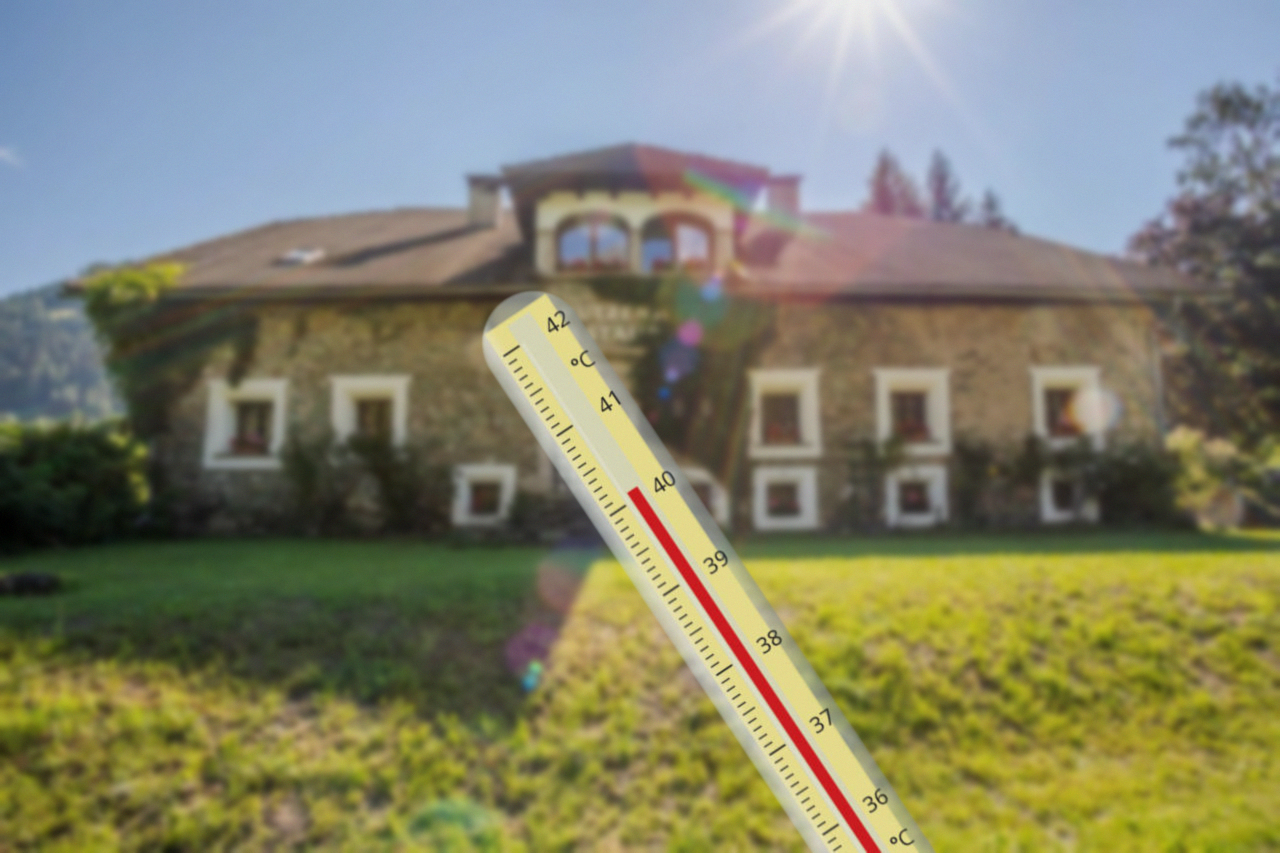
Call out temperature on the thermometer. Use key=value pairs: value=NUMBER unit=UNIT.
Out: value=40.1 unit=°C
